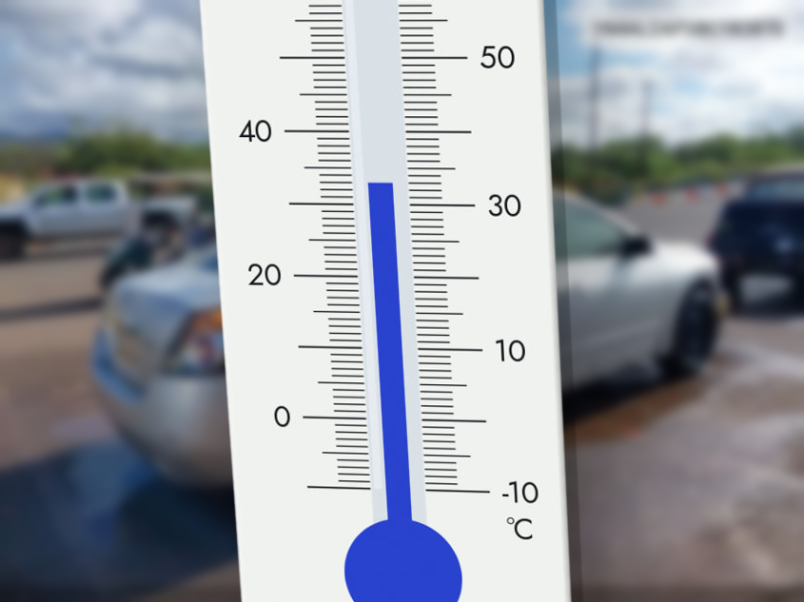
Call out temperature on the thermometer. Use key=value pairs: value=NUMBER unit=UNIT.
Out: value=33 unit=°C
